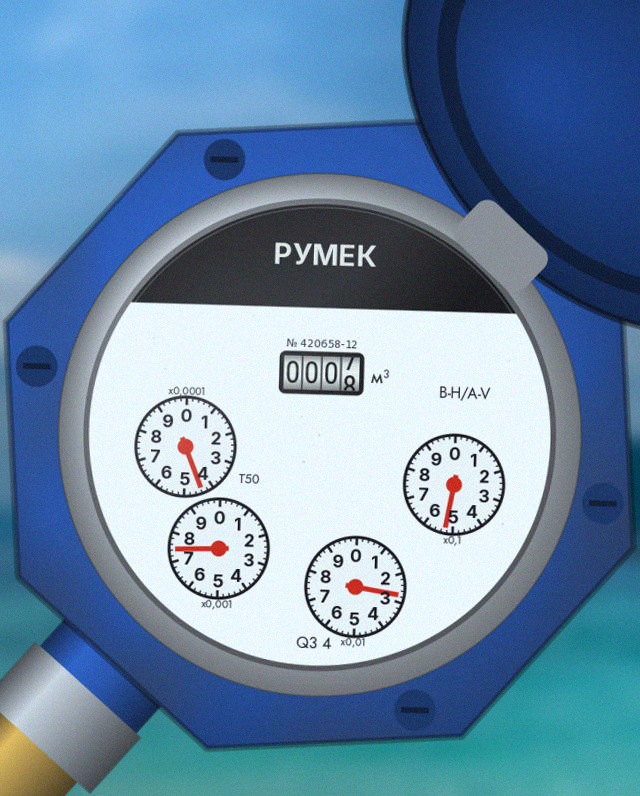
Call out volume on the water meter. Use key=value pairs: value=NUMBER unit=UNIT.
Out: value=7.5274 unit=m³
